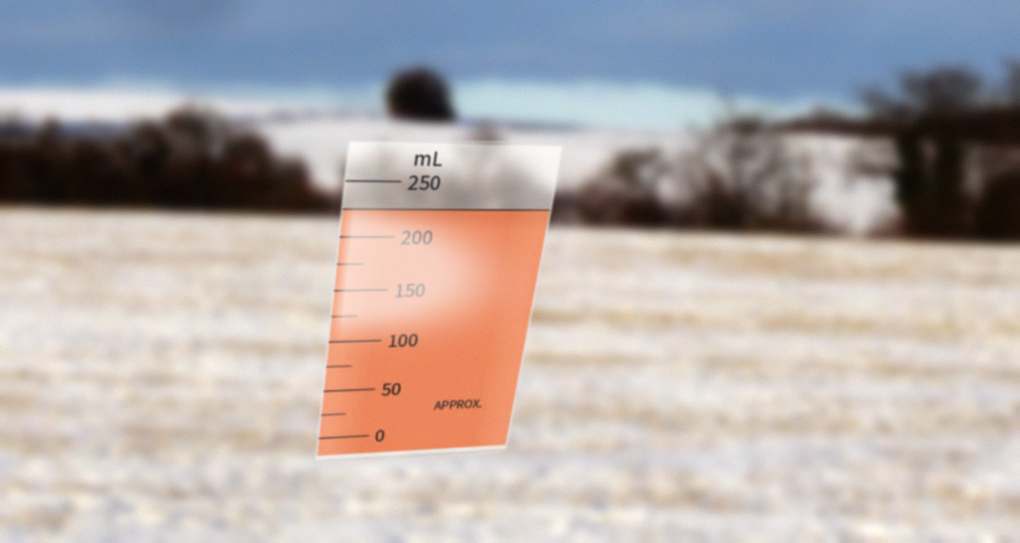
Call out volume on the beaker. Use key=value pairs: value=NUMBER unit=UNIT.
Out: value=225 unit=mL
